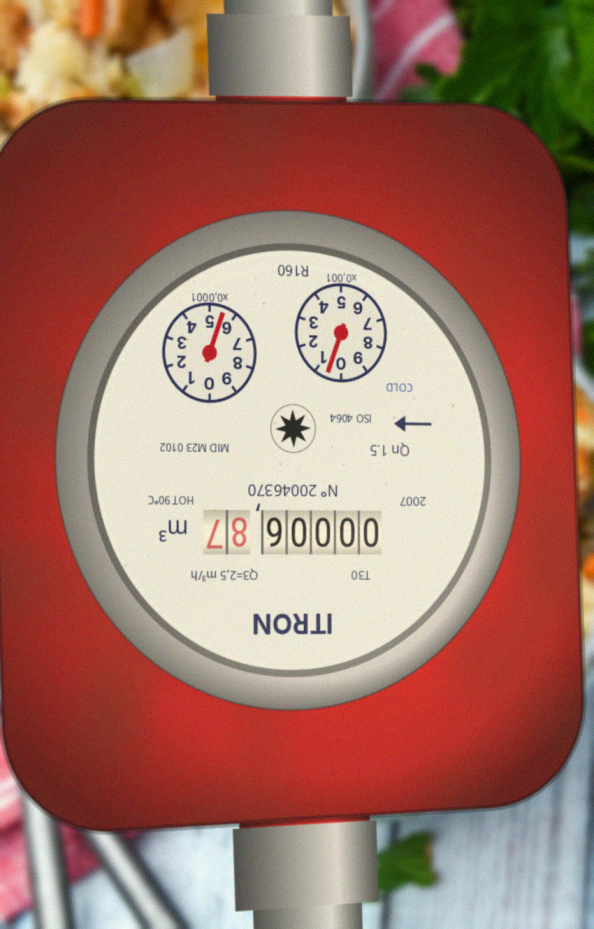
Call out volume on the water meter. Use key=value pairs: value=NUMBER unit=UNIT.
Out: value=6.8705 unit=m³
